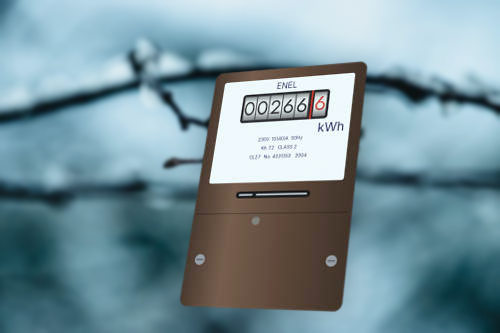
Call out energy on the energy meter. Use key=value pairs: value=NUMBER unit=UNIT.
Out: value=266.6 unit=kWh
